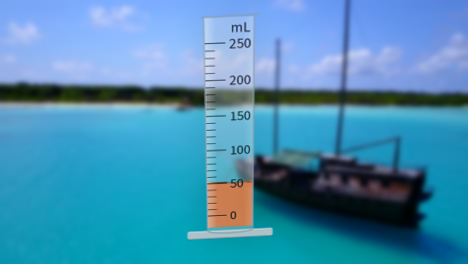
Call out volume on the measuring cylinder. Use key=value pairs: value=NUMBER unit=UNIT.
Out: value=50 unit=mL
